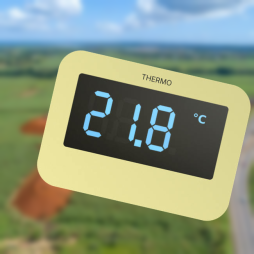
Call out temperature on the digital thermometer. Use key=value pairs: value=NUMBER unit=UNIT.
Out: value=21.8 unit=°C
